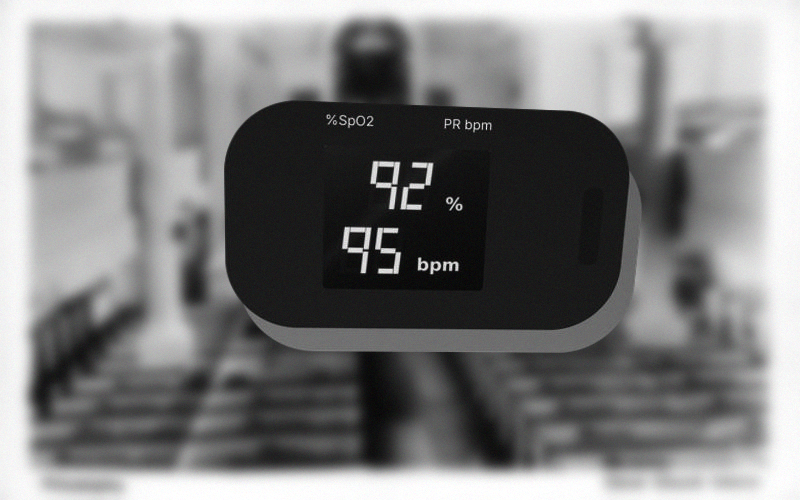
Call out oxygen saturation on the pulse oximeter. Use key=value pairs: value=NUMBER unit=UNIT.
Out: value=92 unit=%
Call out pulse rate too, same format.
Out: value=95 unit=bpm
